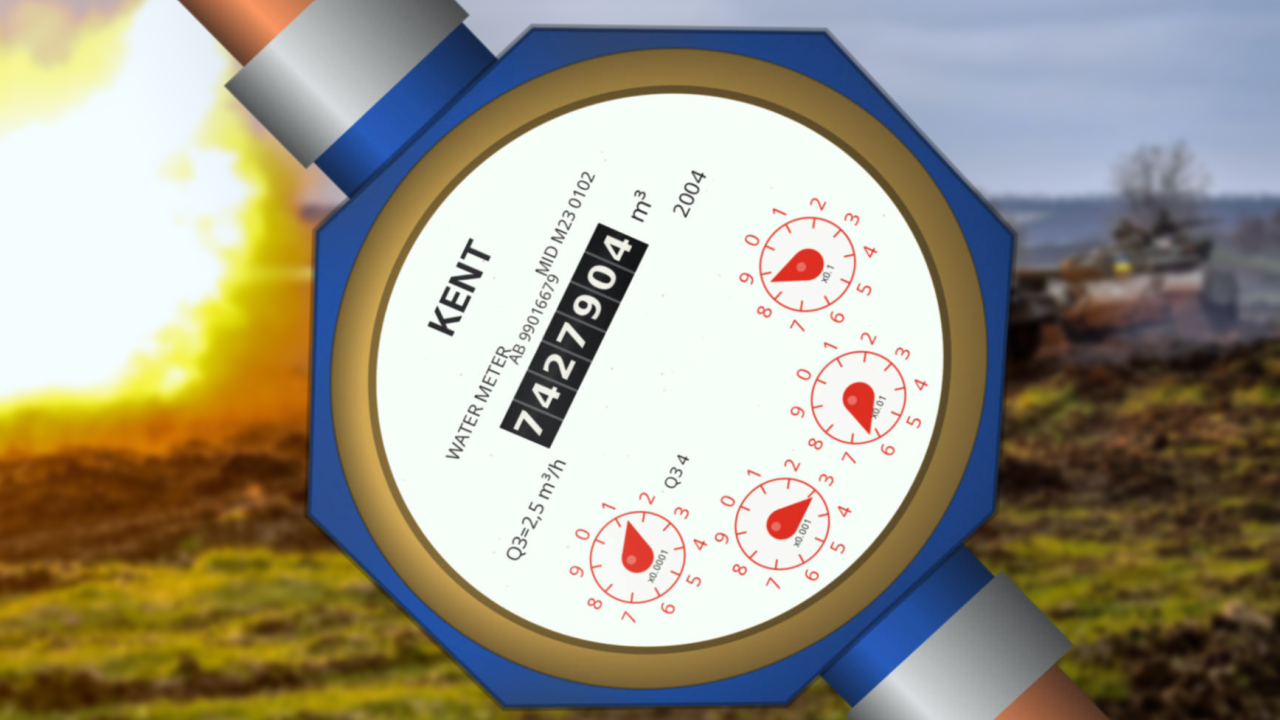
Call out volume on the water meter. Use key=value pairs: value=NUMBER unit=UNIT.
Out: value=7427904.8631 unit=m³
